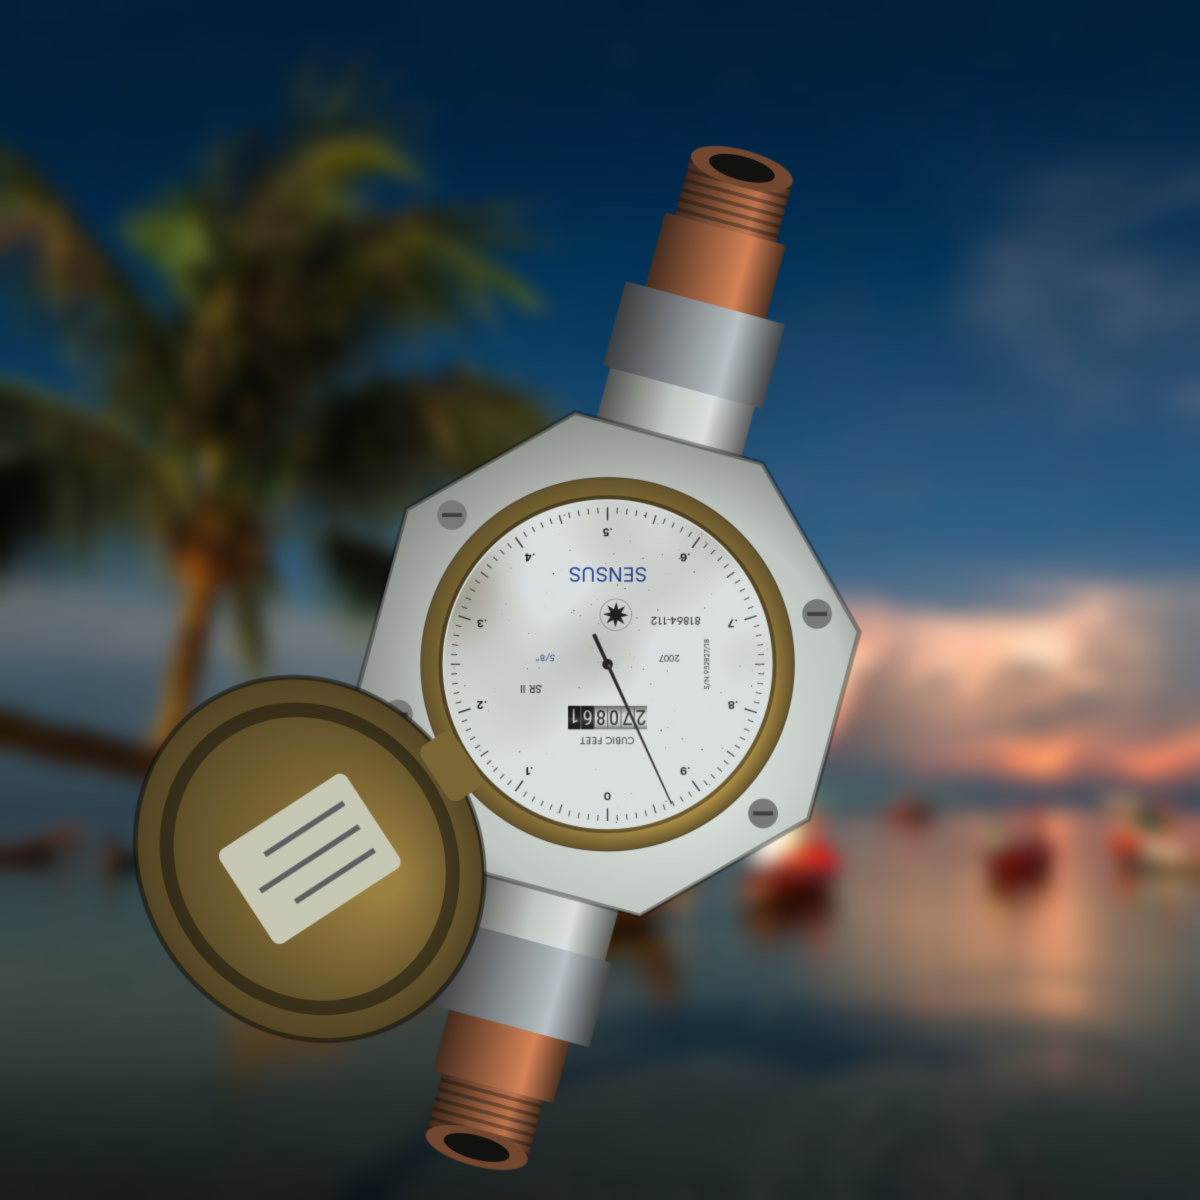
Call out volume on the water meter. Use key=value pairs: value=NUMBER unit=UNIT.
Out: value=270860.93 unit=ft³
